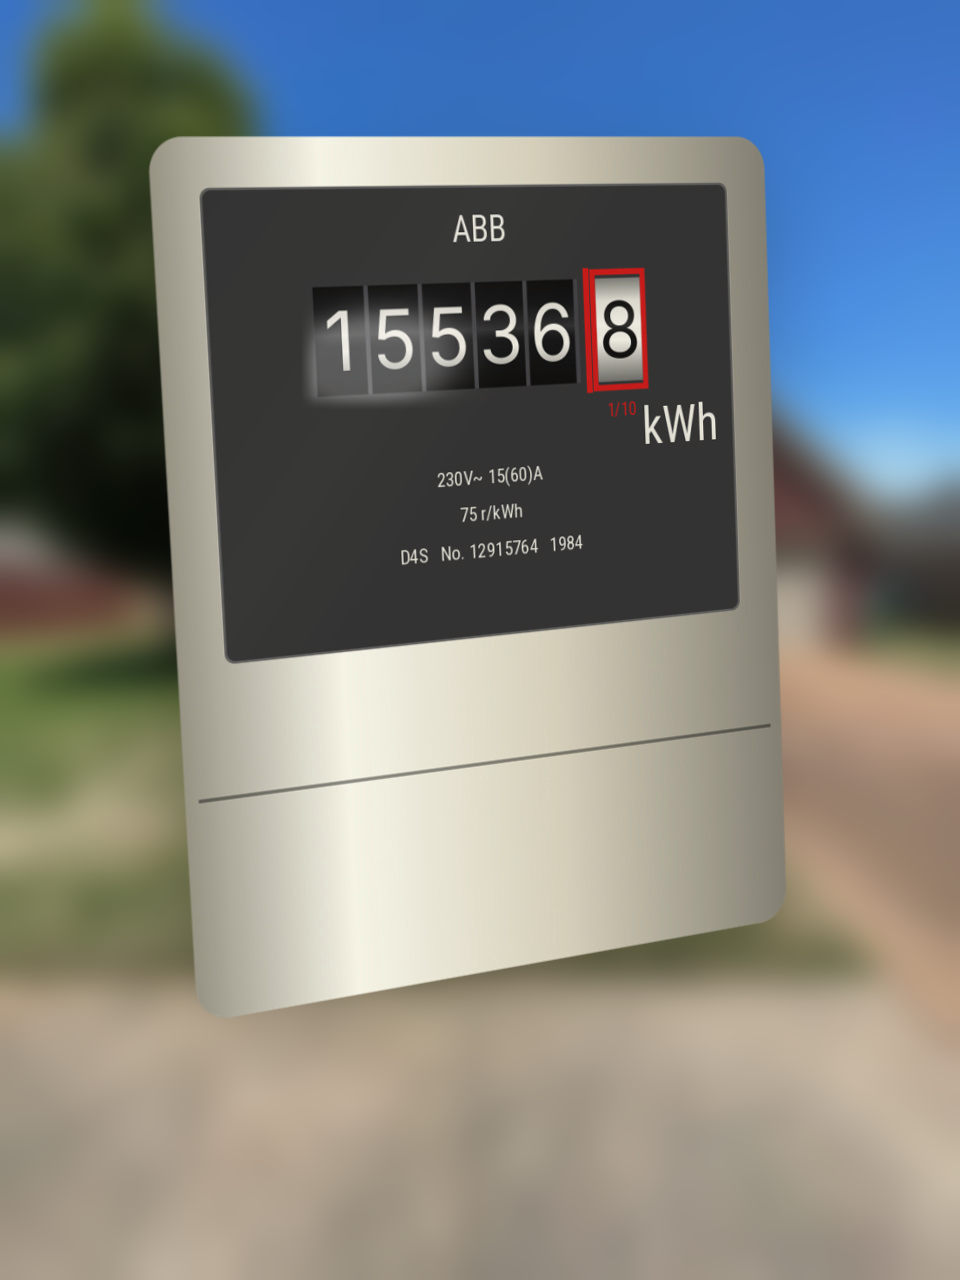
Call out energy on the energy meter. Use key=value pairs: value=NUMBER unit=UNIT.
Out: value=15536.8 unit=kWh
